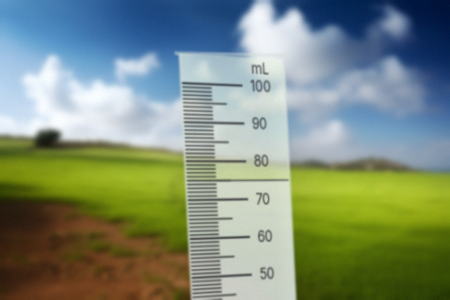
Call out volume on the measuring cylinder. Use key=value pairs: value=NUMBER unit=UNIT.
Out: value=75 unit=mL
